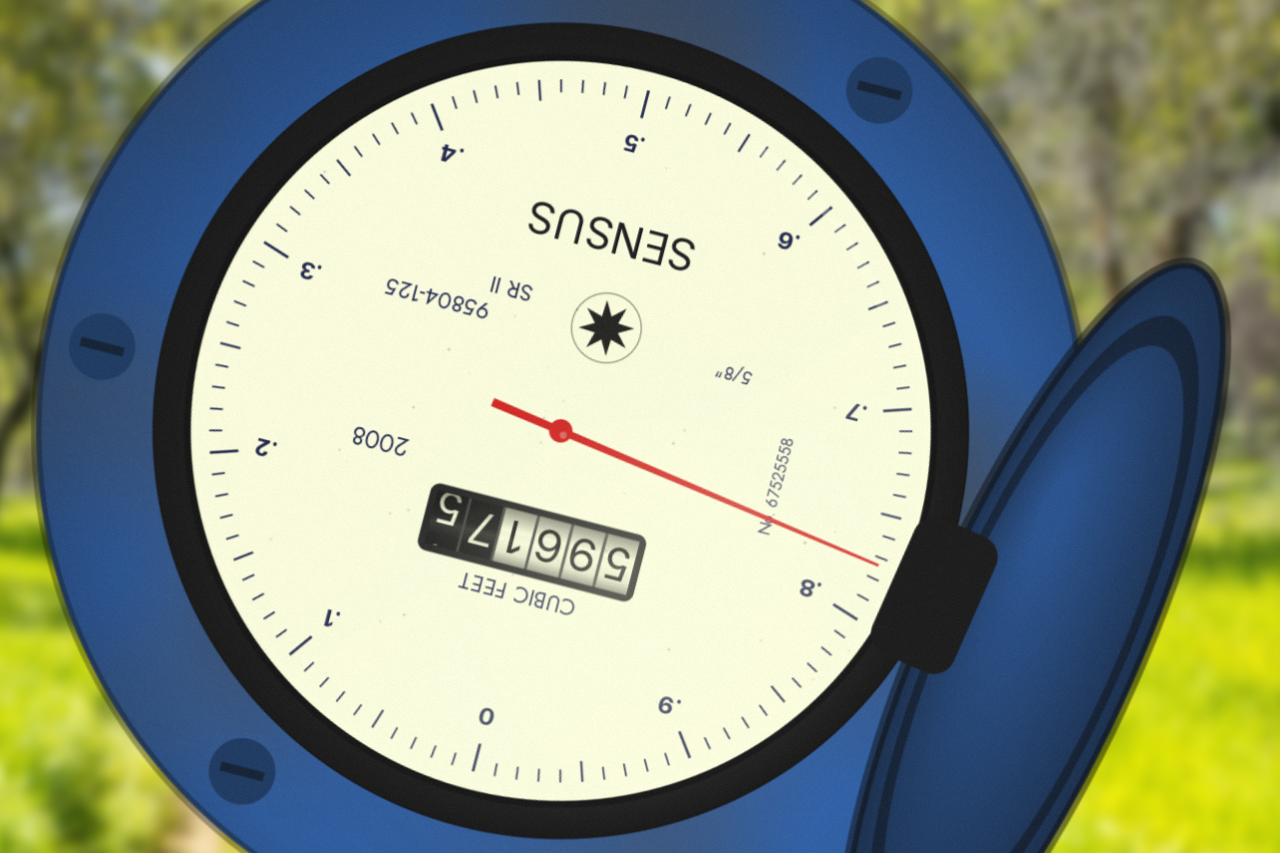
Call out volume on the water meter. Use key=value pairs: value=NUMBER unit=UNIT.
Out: value=596174.77 unit=ft³
